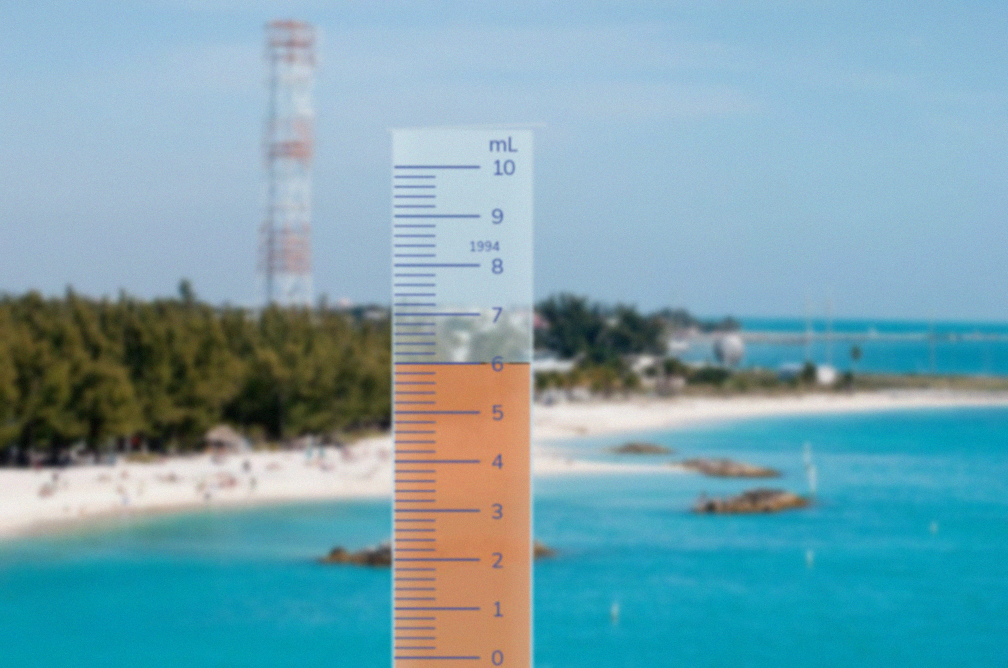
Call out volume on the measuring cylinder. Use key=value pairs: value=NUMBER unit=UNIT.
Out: value=6 unit=mL
